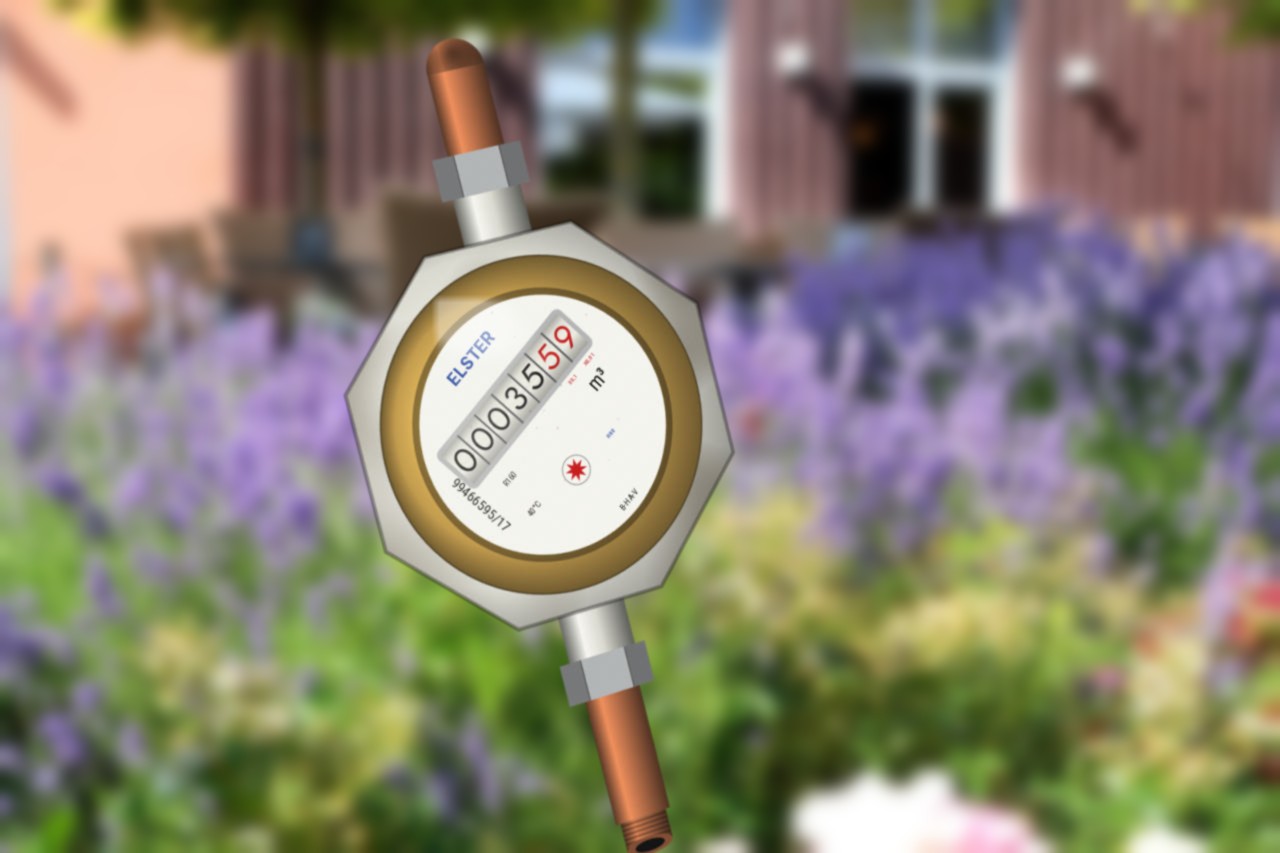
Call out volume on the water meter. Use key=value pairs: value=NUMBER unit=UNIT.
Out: value=35.59 unit=m³
